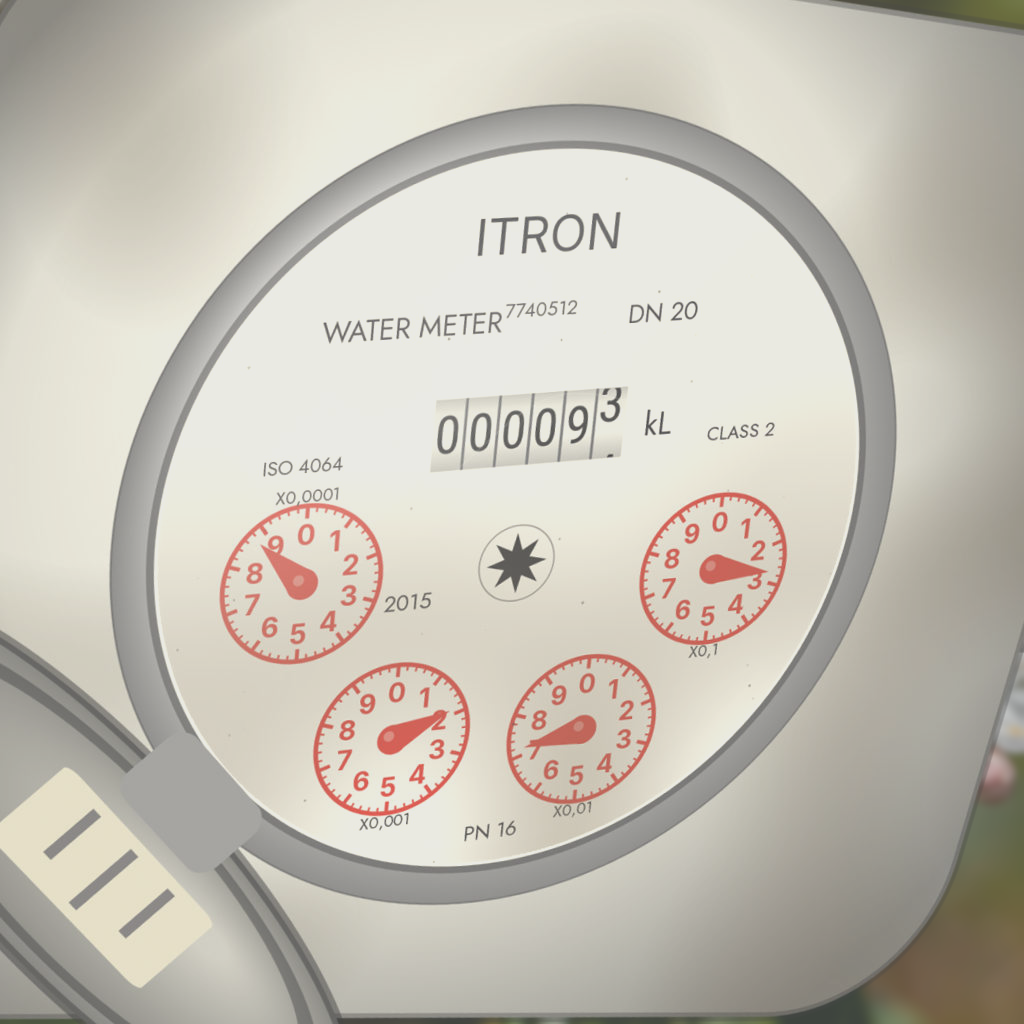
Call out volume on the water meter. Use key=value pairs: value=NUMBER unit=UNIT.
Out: value=93.2718 unit=kL
